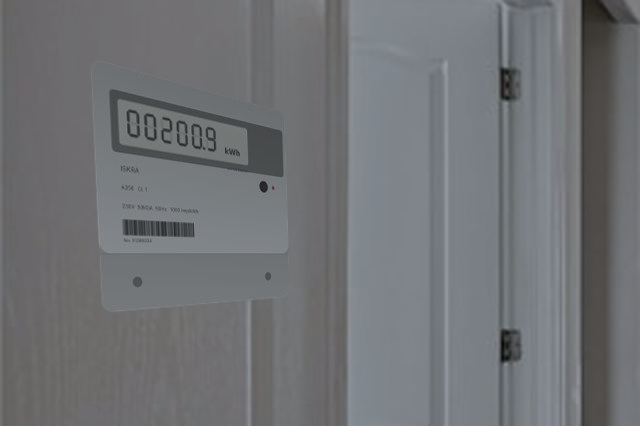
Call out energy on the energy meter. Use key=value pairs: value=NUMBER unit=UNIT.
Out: value=200.9 unit=kWh
